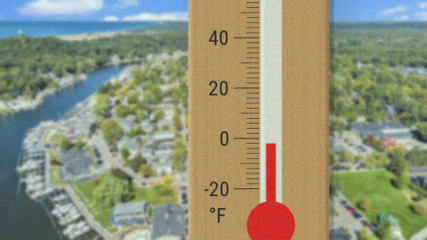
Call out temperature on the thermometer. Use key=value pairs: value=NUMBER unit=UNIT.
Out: value=-2 unit=°F
